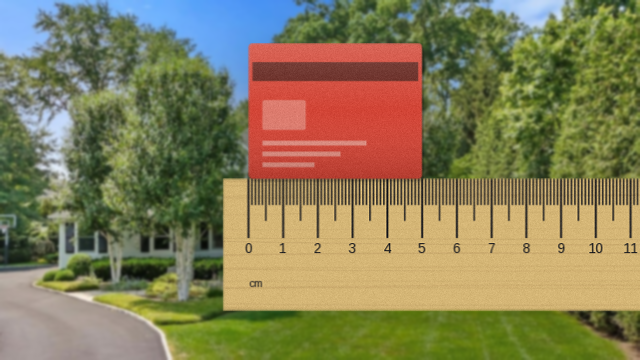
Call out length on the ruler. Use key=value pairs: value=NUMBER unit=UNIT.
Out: value=5 unit=cm
